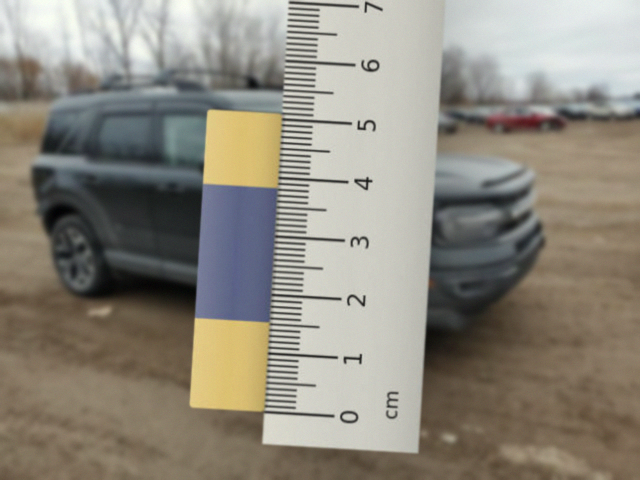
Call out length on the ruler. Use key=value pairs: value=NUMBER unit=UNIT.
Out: value=5.1 unit=cm
